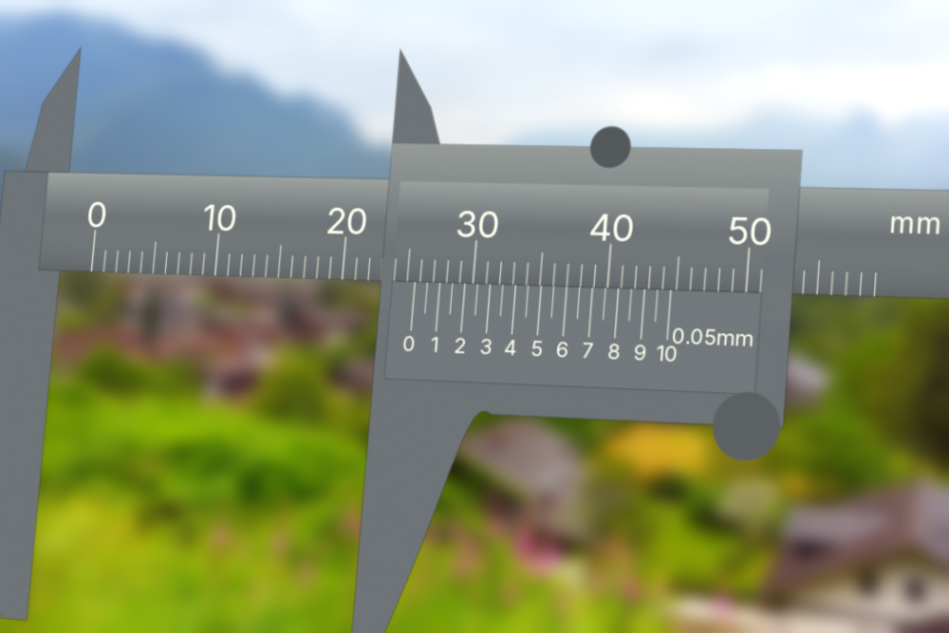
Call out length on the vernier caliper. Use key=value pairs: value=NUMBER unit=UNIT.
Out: value=25.6 unit=mm
